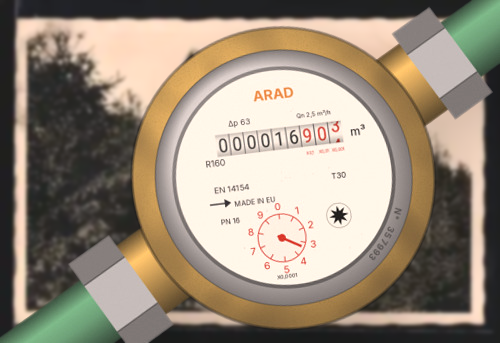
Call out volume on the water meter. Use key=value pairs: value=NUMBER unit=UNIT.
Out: value=16.9033 unit=m³
